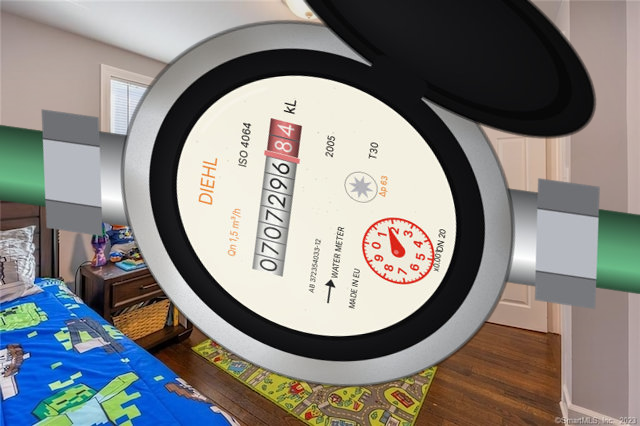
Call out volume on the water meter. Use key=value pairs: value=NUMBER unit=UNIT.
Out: value=707296.841 unit=kL
